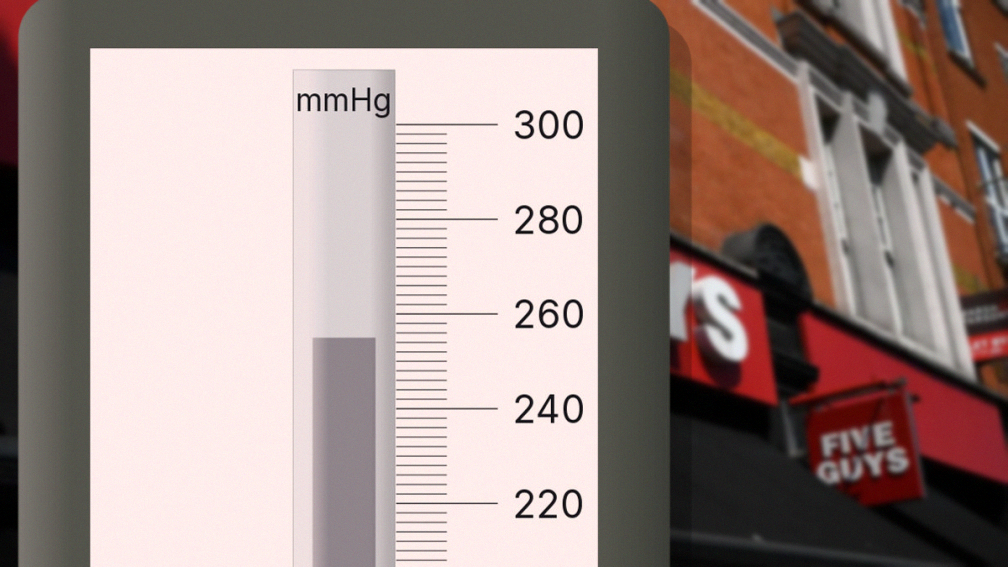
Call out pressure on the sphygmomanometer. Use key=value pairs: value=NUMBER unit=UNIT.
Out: value=255 unit=mmHg
